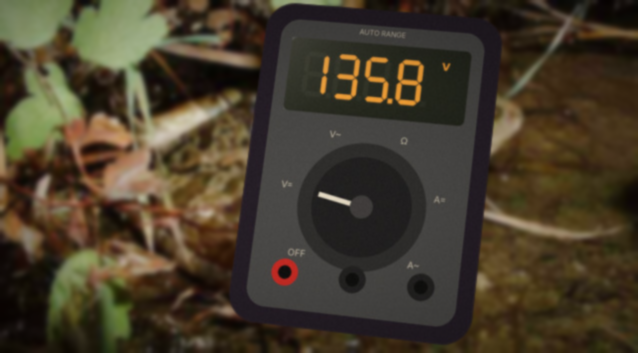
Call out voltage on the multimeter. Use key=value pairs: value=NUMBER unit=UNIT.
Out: value=135.8 unit=V
